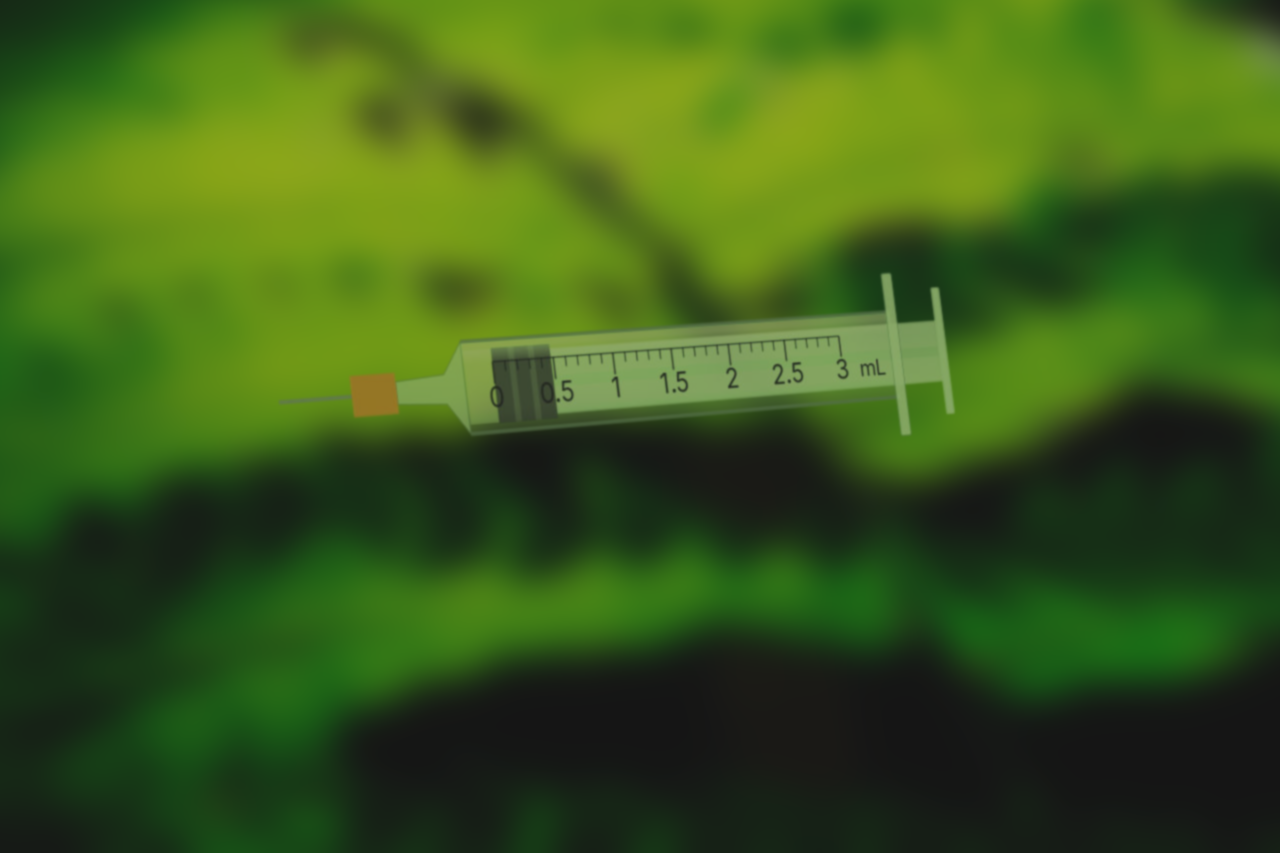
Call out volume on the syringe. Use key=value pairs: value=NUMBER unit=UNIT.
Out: value=0 unit=mL
